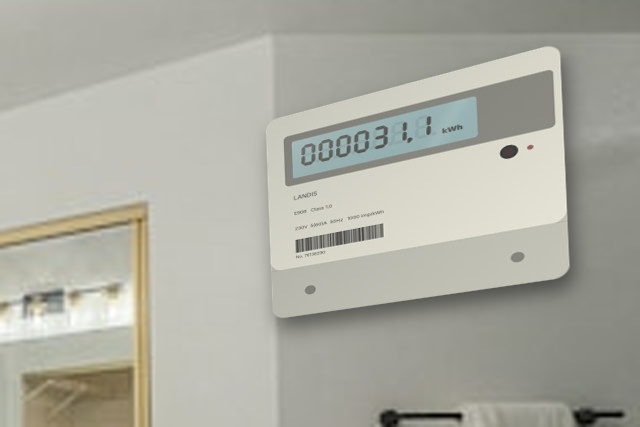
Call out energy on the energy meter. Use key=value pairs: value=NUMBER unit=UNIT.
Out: value=31.1 unit=kWh
